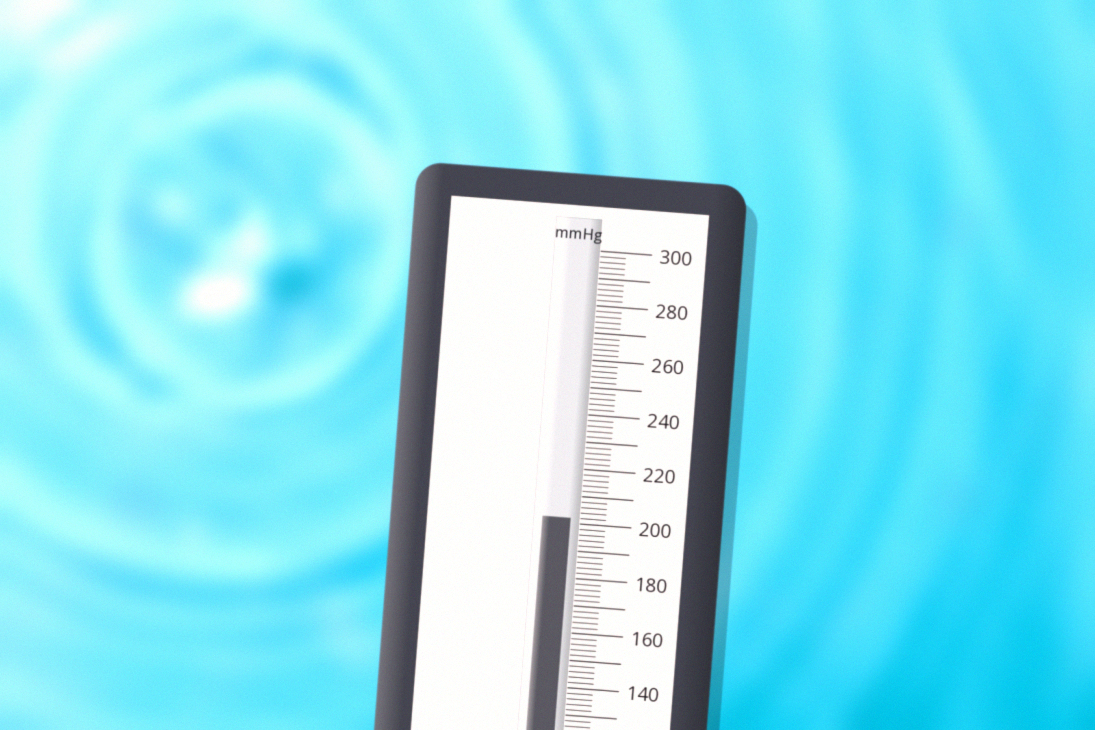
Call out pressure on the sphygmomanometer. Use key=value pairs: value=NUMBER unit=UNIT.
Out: value=202 unit=mmHg
